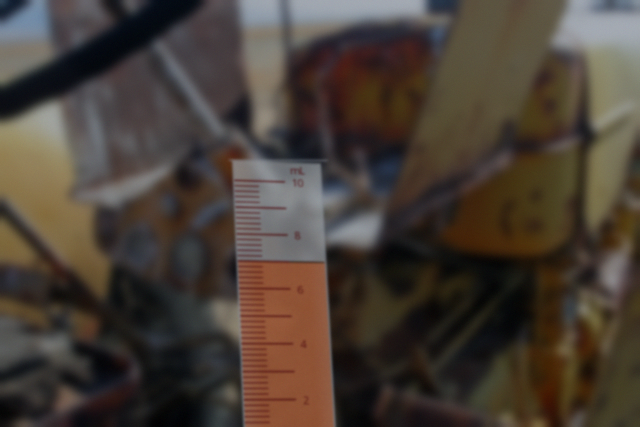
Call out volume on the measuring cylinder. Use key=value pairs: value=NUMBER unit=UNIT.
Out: value=7 unit=mL
